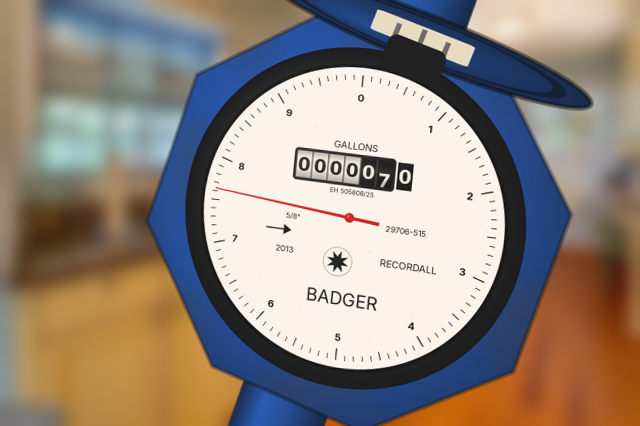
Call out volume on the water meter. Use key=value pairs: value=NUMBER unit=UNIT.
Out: value=67.6 unit=gal
